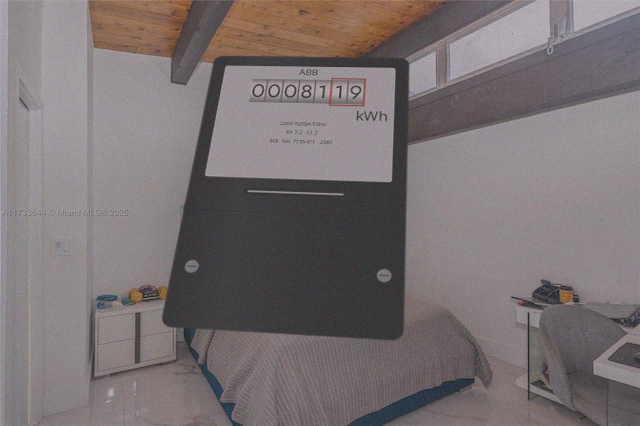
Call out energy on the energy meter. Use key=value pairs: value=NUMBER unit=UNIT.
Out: value=81.19 unit=kWh
